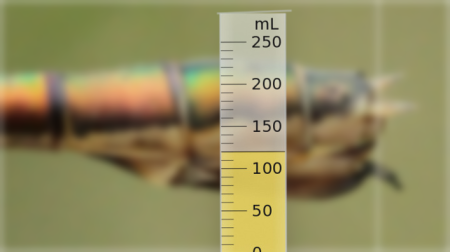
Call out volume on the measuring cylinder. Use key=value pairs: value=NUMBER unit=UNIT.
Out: value=120 unit=mL
